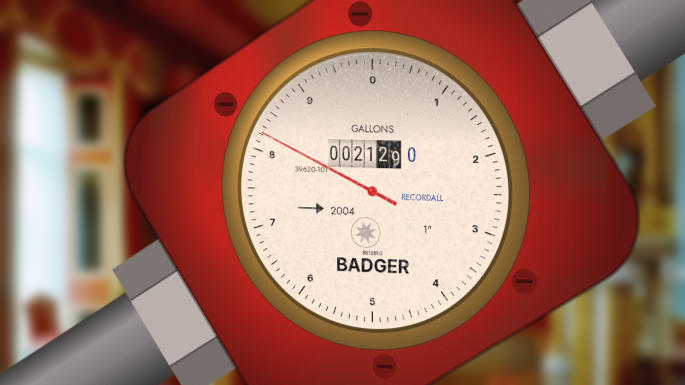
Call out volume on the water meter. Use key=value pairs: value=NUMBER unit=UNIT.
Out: value=21288.2 unit=gal
